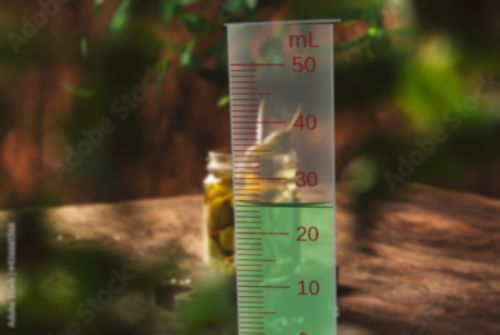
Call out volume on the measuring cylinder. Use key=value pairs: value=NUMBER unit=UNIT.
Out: value=25 unit=mL
